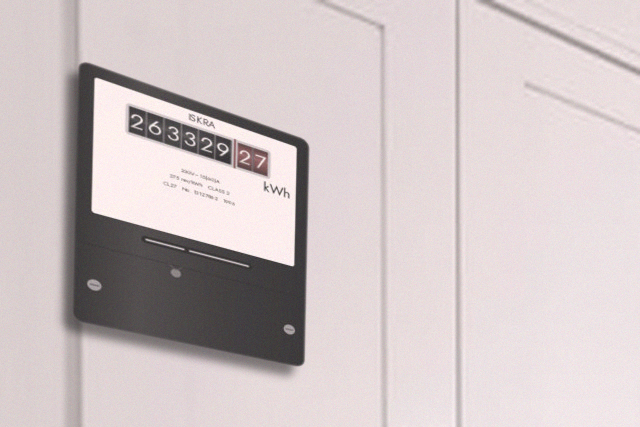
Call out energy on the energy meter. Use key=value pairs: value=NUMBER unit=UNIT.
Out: value=263329.27 unit=kWh
